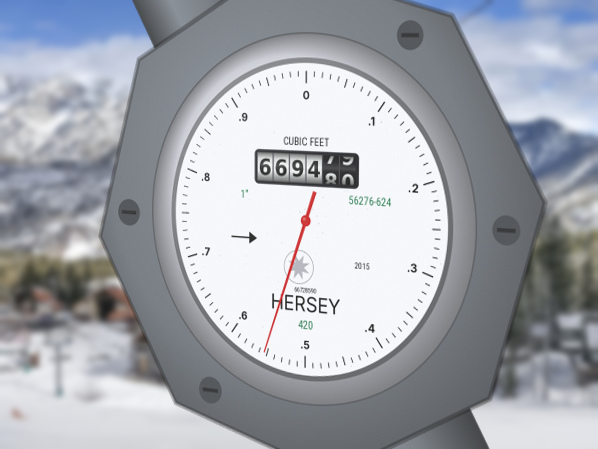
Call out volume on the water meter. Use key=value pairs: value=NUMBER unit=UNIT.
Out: value=669479.55 unit=ft³
